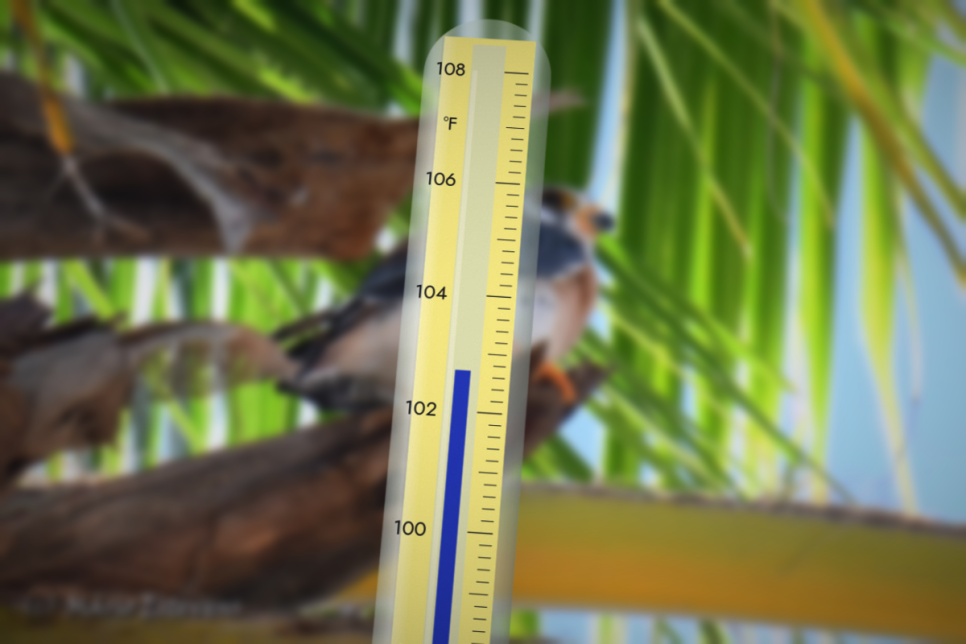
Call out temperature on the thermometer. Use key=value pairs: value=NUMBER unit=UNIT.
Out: value=102.7 unit=°F
